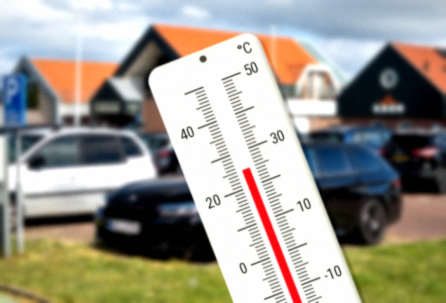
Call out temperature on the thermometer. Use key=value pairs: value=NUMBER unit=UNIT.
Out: value=25 unit=°C
